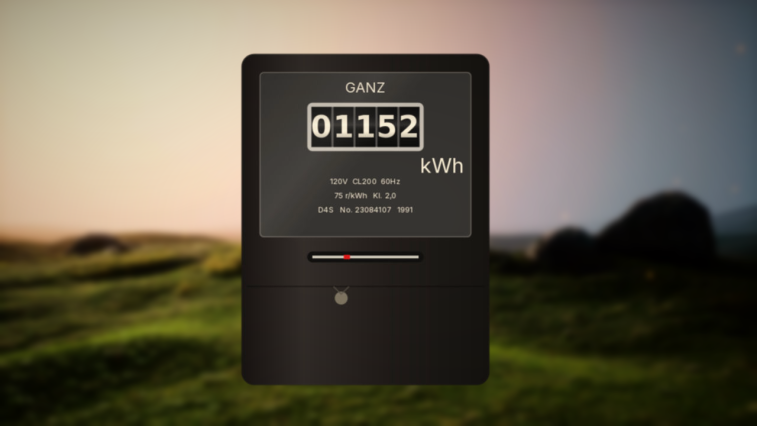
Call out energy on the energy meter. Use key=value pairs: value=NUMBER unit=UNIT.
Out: value=1152 unit=kWh
